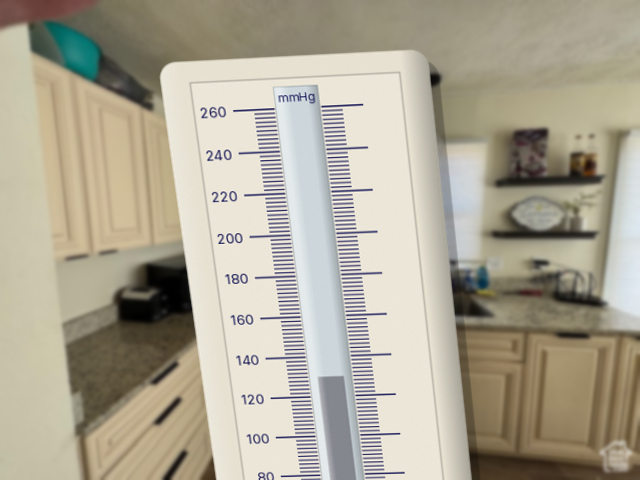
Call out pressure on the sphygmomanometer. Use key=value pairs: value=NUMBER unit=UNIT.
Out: value=130 unit=mmHg
